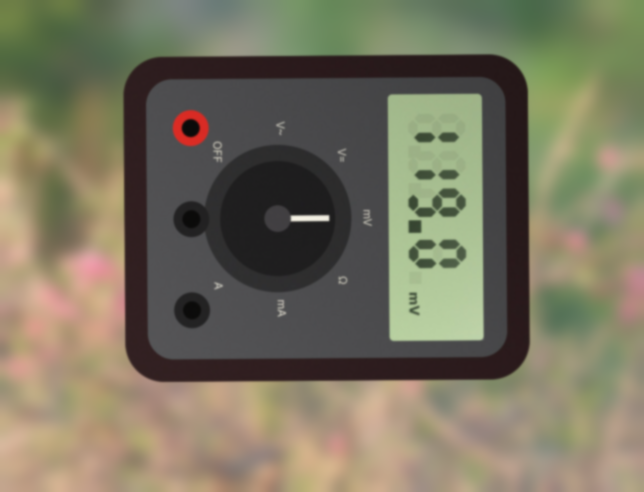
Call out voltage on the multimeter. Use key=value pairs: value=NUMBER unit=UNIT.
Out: value=119.0 unit=mV
